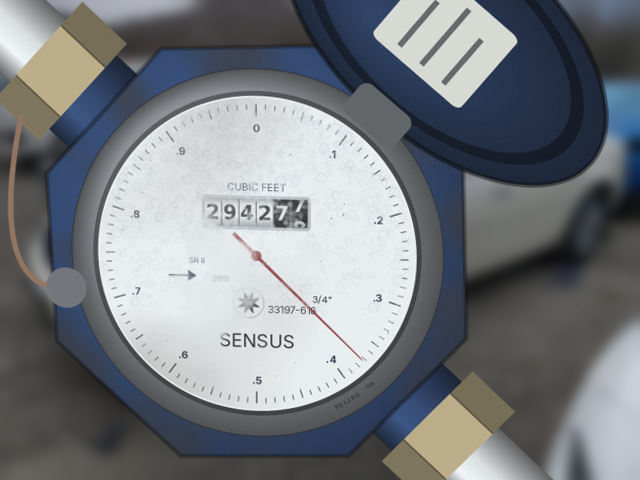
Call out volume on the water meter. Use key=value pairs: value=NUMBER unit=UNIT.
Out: value=294277.37 unit=ft³
